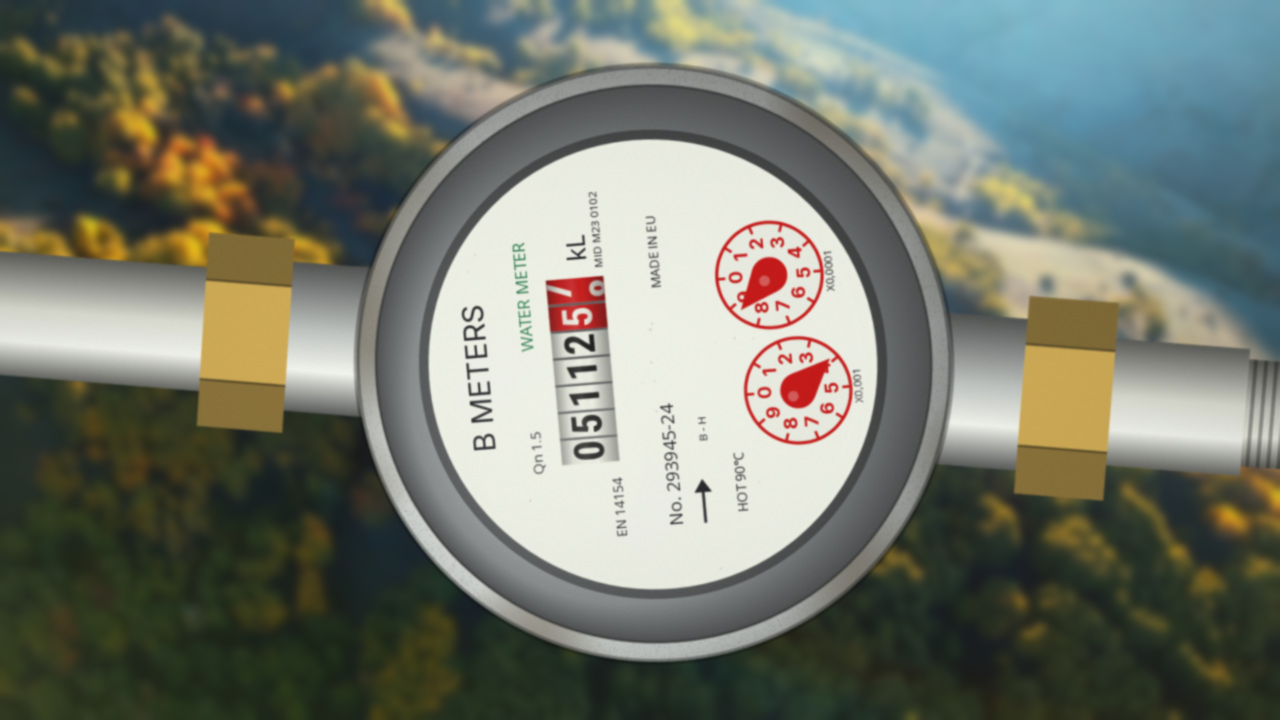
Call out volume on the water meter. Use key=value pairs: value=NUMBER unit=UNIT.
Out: value=5112.5738 unit=kL
